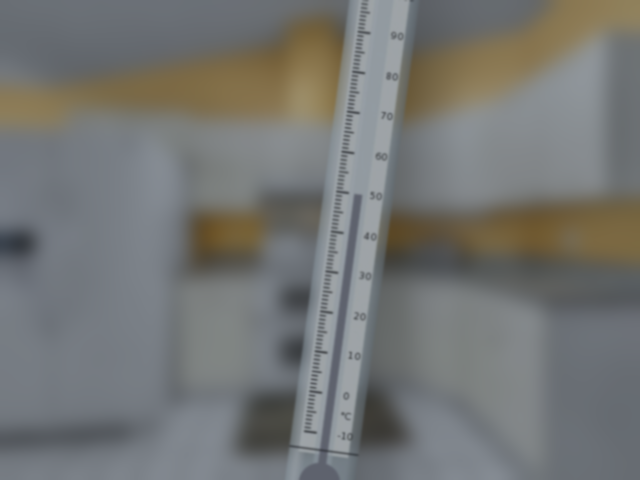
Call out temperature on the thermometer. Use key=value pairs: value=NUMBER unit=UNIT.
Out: value=50 unit=°C
